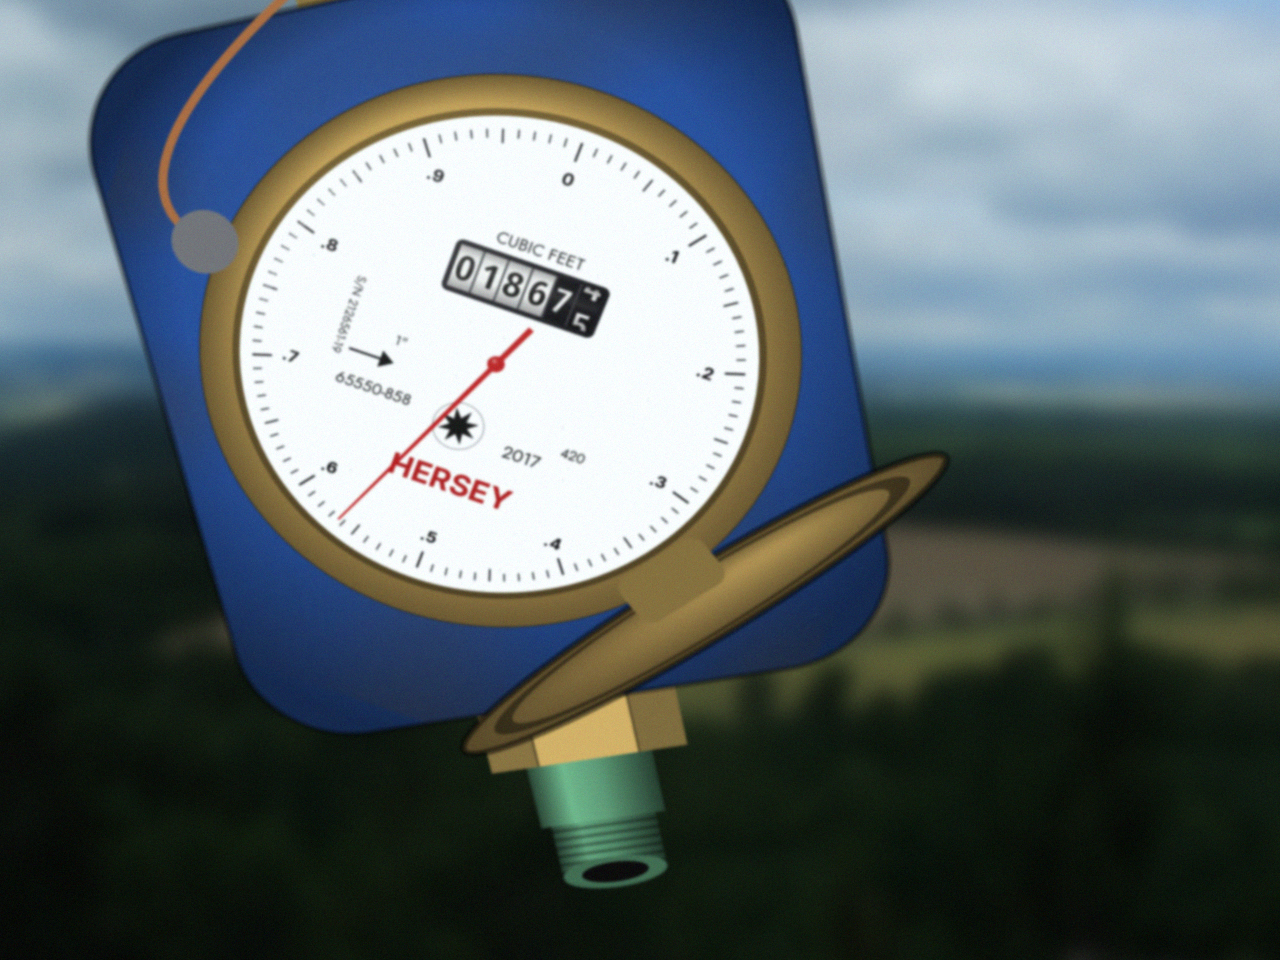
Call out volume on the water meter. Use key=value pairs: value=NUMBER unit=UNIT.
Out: value=18674.56 unit=ft³
